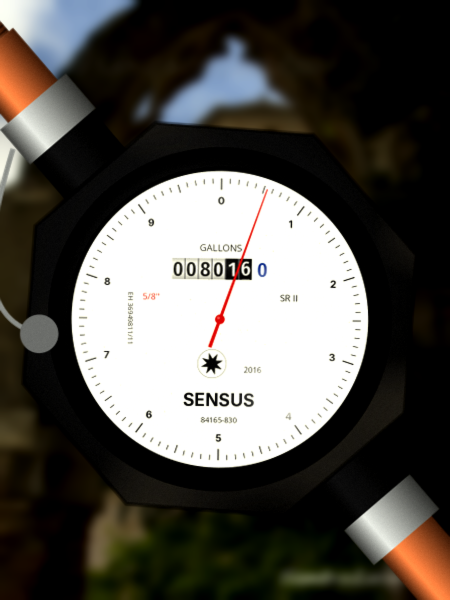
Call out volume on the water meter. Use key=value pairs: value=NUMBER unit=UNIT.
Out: value=80160.5 unit=gal
